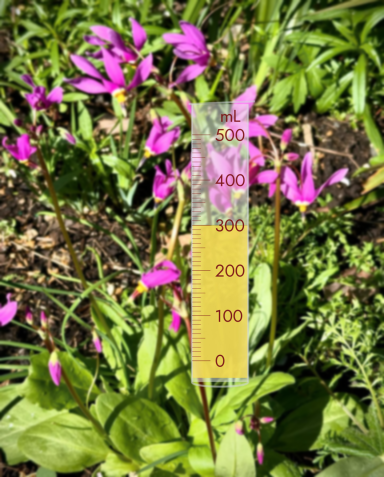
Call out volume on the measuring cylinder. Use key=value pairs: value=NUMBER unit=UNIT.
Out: value=300 unit=mL
